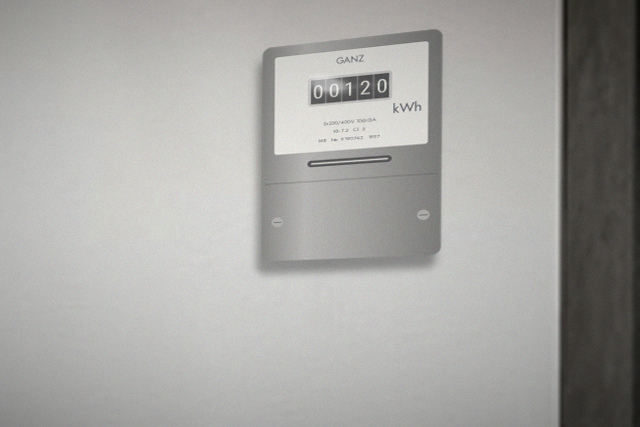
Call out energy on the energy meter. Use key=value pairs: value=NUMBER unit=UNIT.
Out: value=120 unit=kWh
